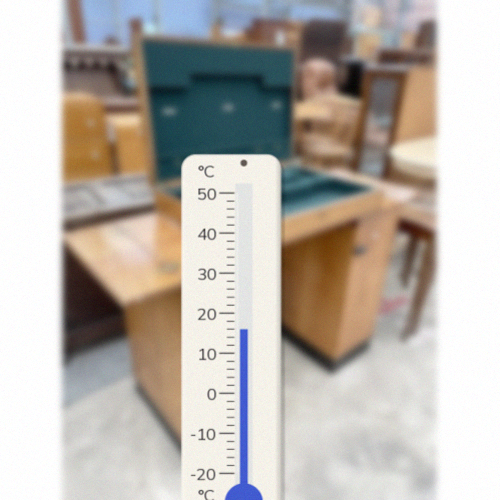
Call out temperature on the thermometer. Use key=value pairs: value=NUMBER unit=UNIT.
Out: value=16 unit=°C
